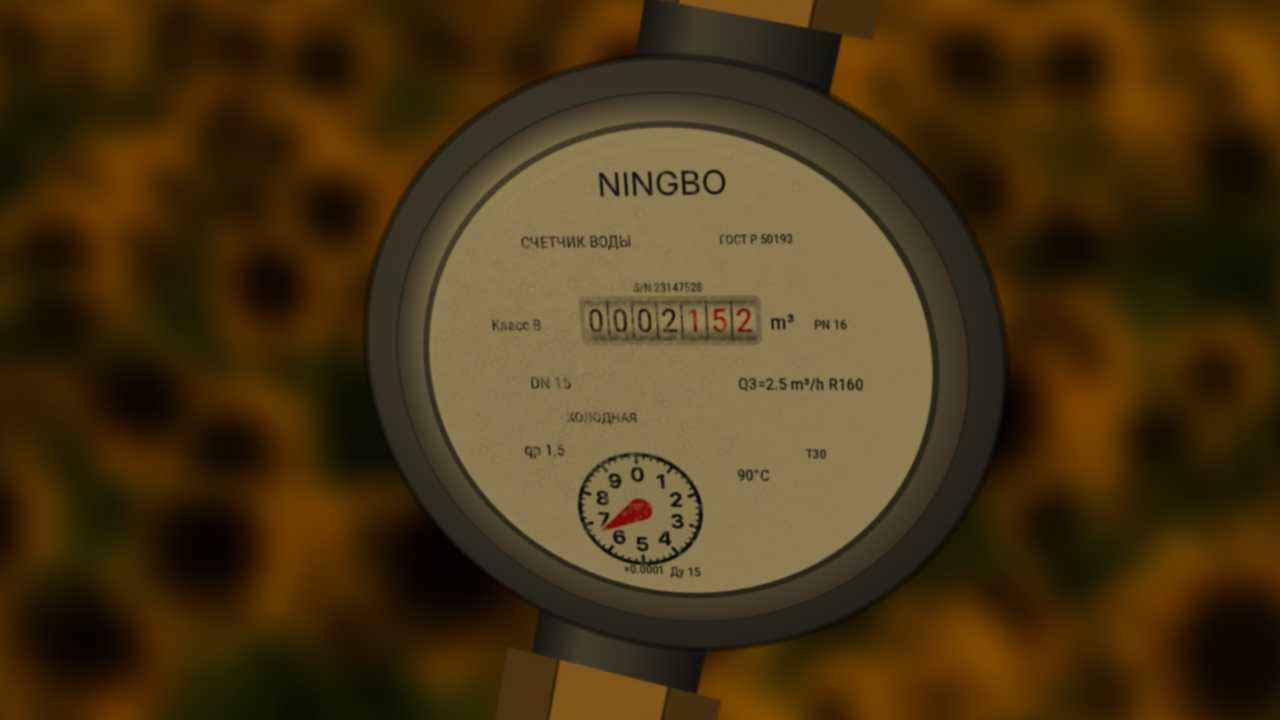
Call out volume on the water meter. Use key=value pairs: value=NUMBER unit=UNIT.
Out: value=2.1526 unit=m³
